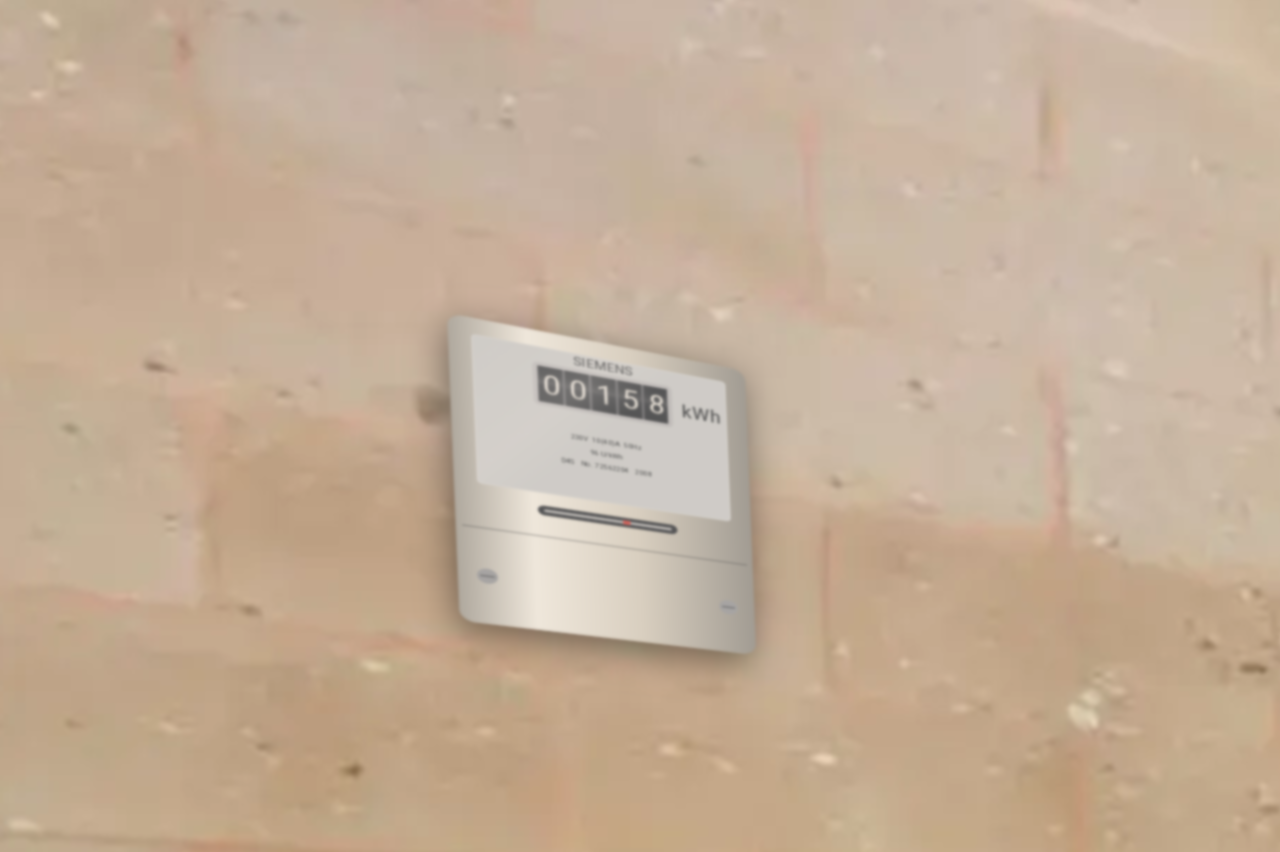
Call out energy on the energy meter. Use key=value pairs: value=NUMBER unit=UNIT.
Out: value=158 unit=kWh
